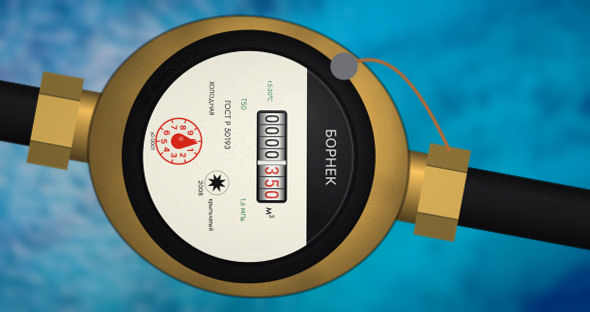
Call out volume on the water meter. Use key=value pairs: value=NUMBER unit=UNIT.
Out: value=0.3500 unit=m³
